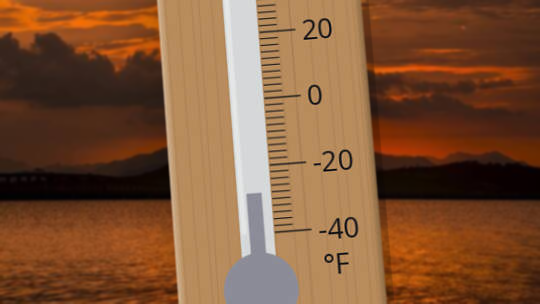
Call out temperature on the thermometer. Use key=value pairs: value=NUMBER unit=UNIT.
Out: value=-28 unit=°F
